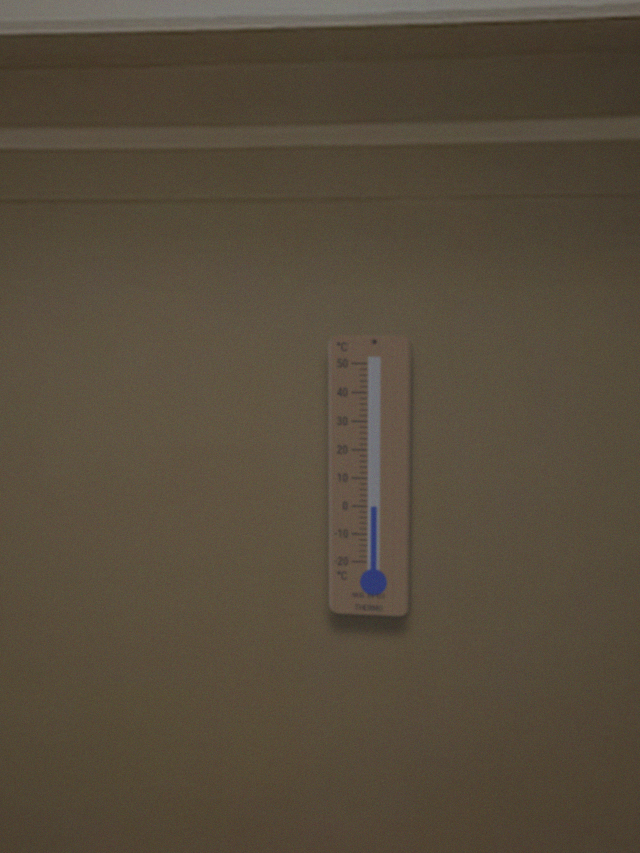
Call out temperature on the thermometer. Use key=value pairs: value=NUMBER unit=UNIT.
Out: value=0 unit=°C
